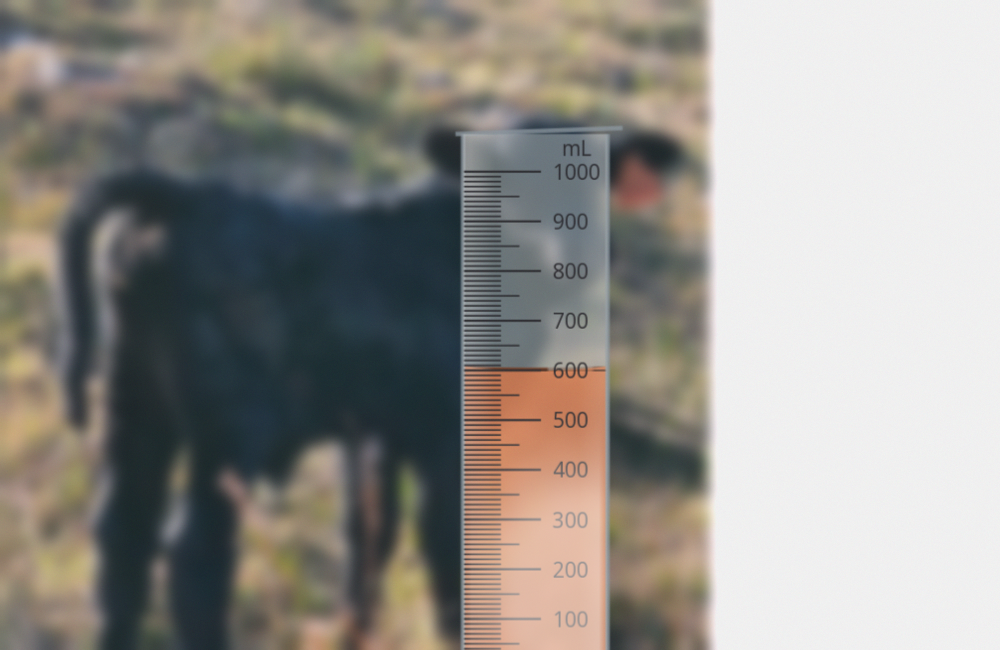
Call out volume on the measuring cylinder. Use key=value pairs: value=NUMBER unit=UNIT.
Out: value=600 unit=mL
